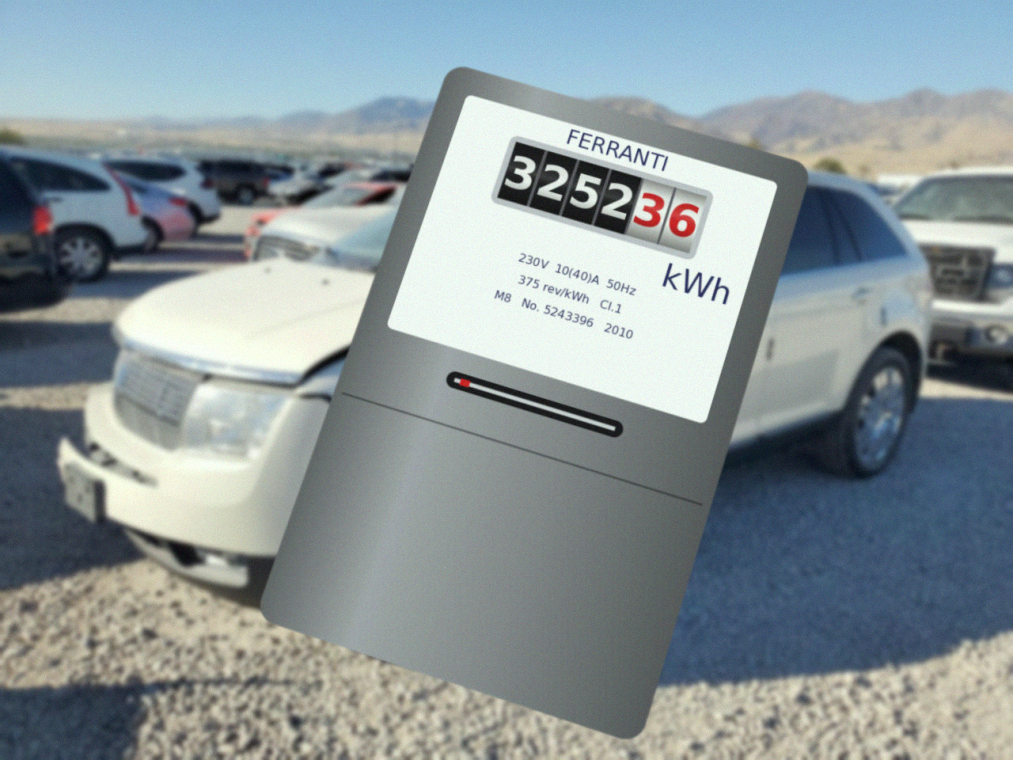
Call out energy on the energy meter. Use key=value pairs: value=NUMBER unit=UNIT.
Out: value=3252.36 unit=kWh
